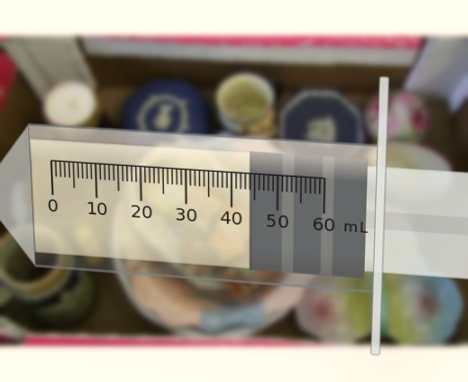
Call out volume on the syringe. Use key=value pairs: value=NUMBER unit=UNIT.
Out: value=44 unit=mL
